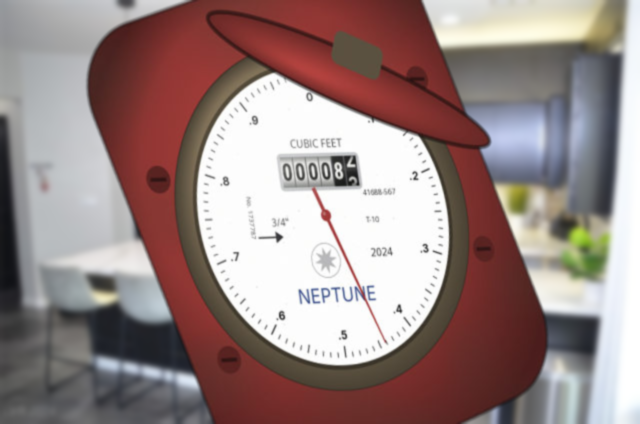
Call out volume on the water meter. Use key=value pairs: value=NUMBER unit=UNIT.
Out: value=82.44 unit=ft³
